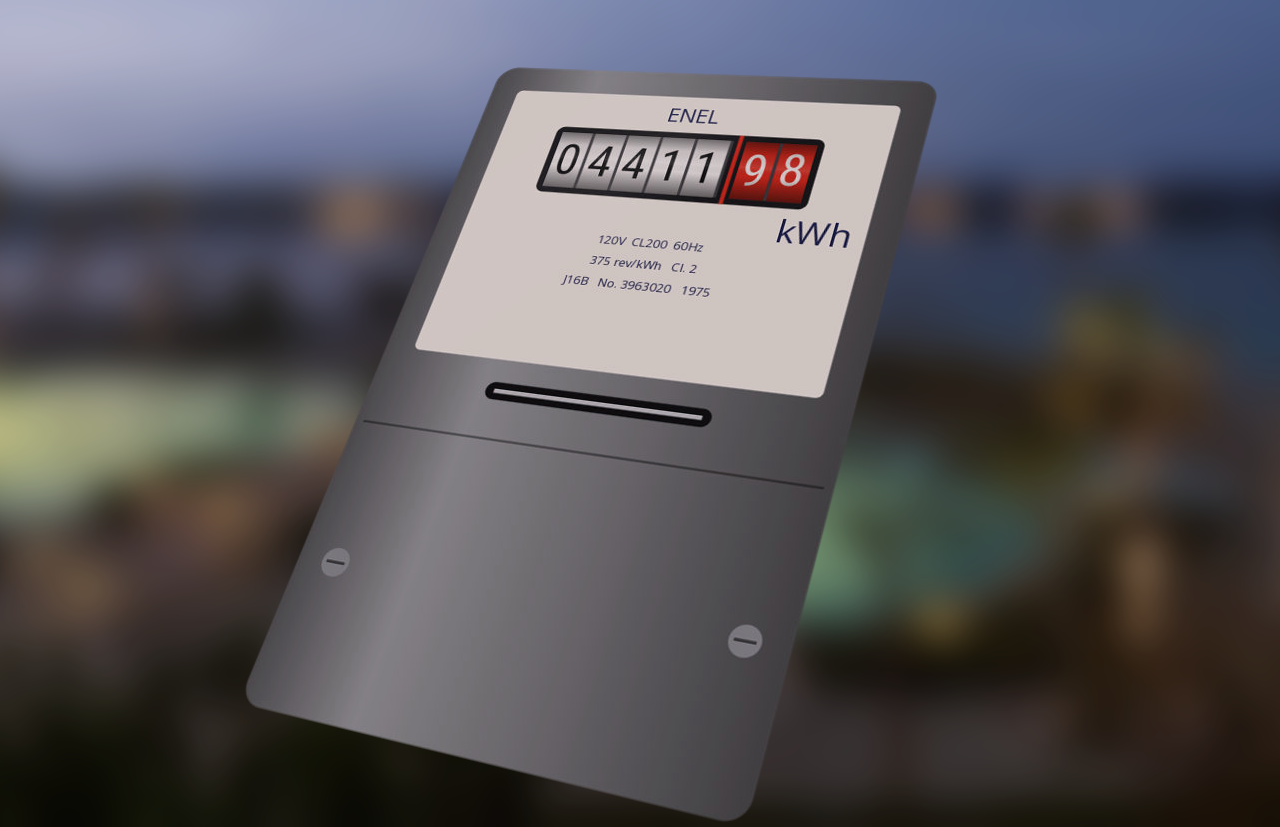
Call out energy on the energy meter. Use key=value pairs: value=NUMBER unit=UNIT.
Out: value=4411.98 unit=kWh
